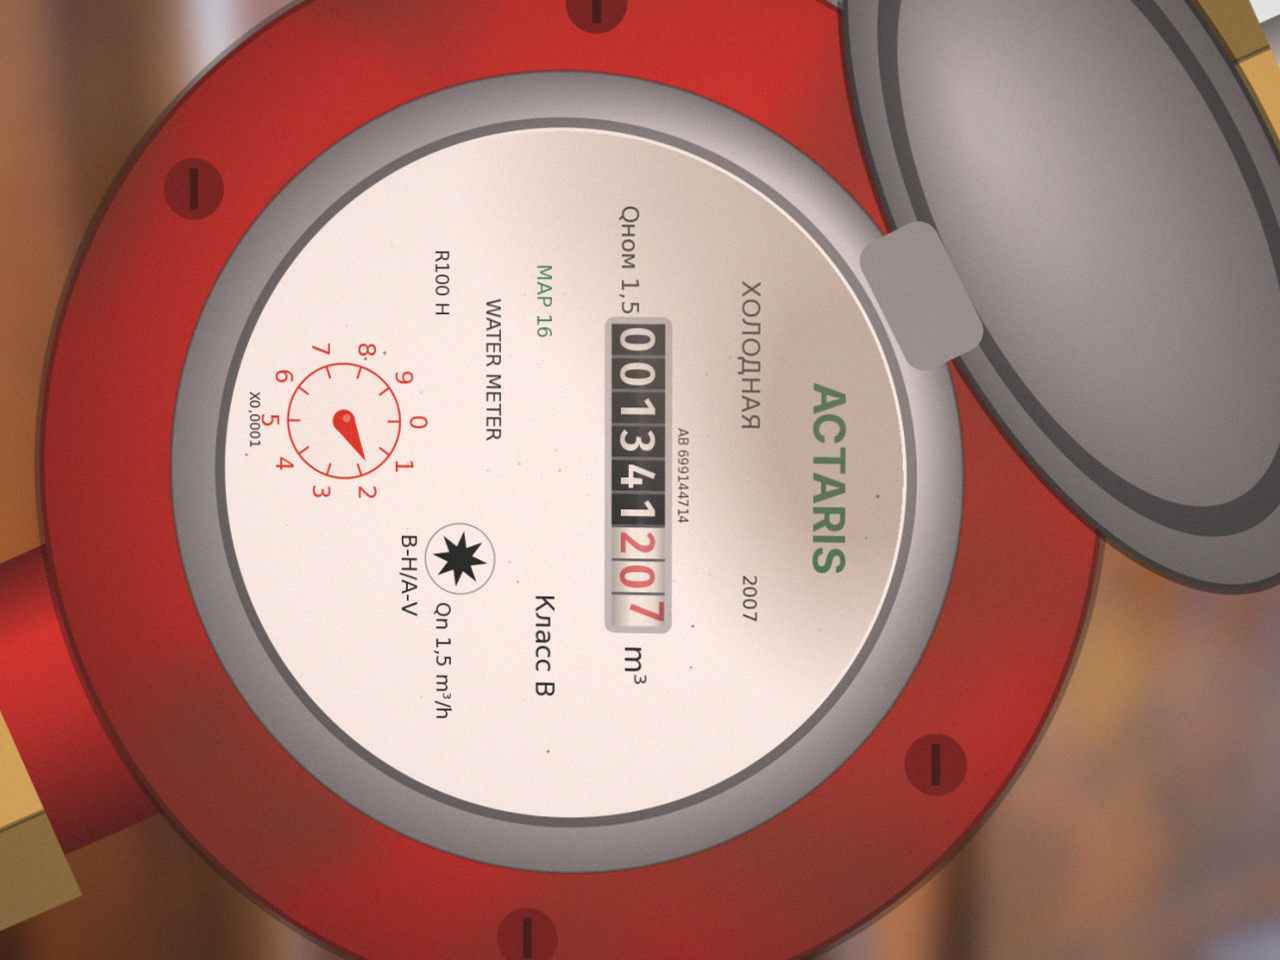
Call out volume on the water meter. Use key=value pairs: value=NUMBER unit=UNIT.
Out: value=1341.2071 unit=m³
